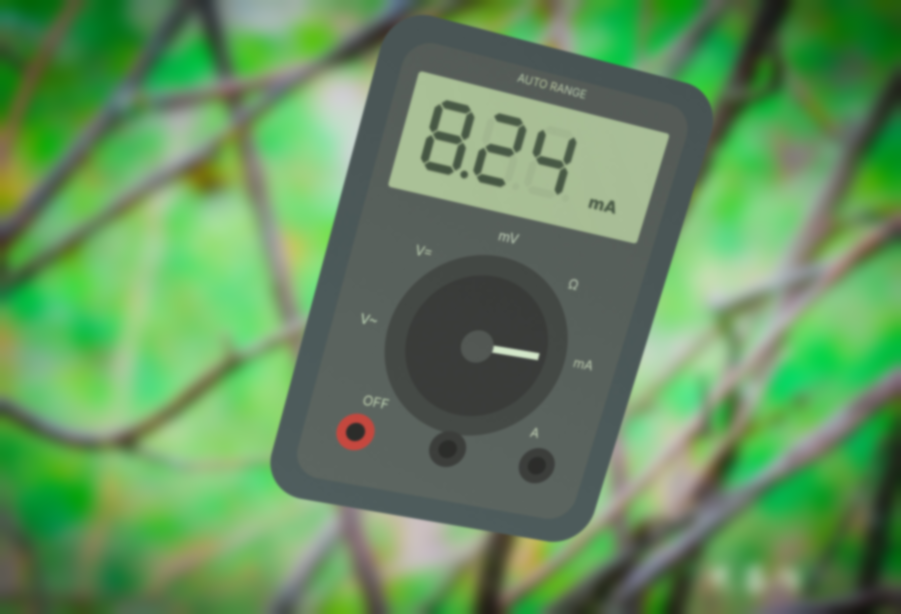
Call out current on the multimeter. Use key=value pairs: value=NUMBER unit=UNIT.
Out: value=8.24 unit=mA
